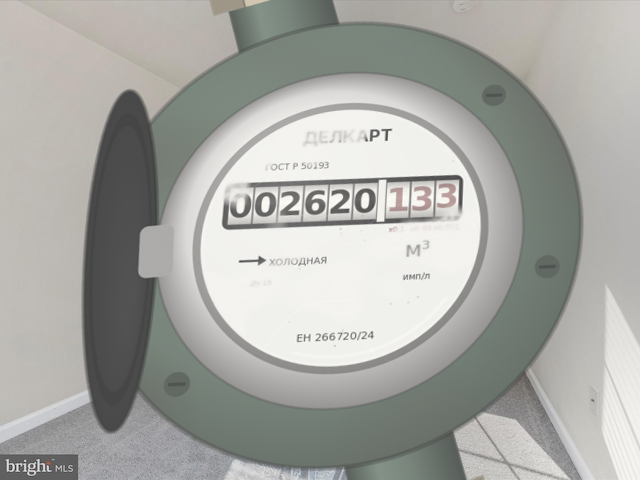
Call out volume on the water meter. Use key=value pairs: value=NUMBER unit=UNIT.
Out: value=2620.133 unit=m³
